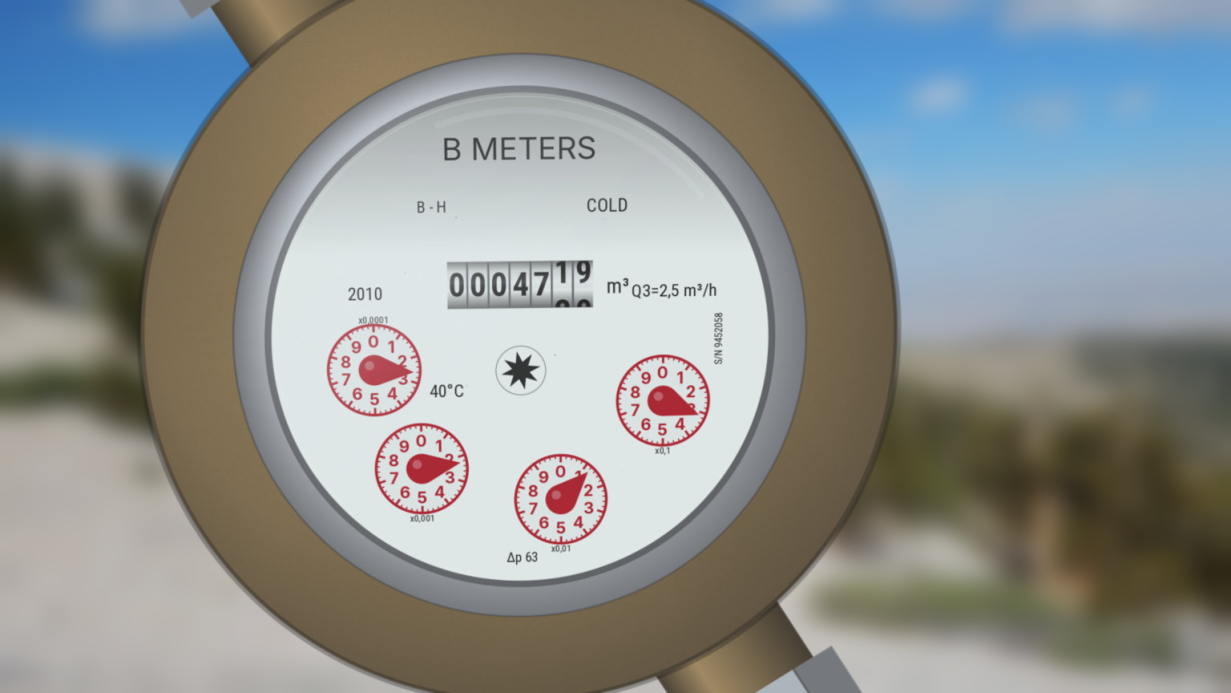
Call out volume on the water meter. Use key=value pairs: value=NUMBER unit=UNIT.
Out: value=4719.3122 unit=m³
